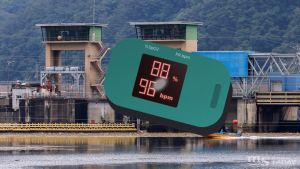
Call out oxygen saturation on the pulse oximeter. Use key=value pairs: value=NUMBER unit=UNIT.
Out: value=88 unit=%
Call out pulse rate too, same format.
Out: value=96 unit=bpm
